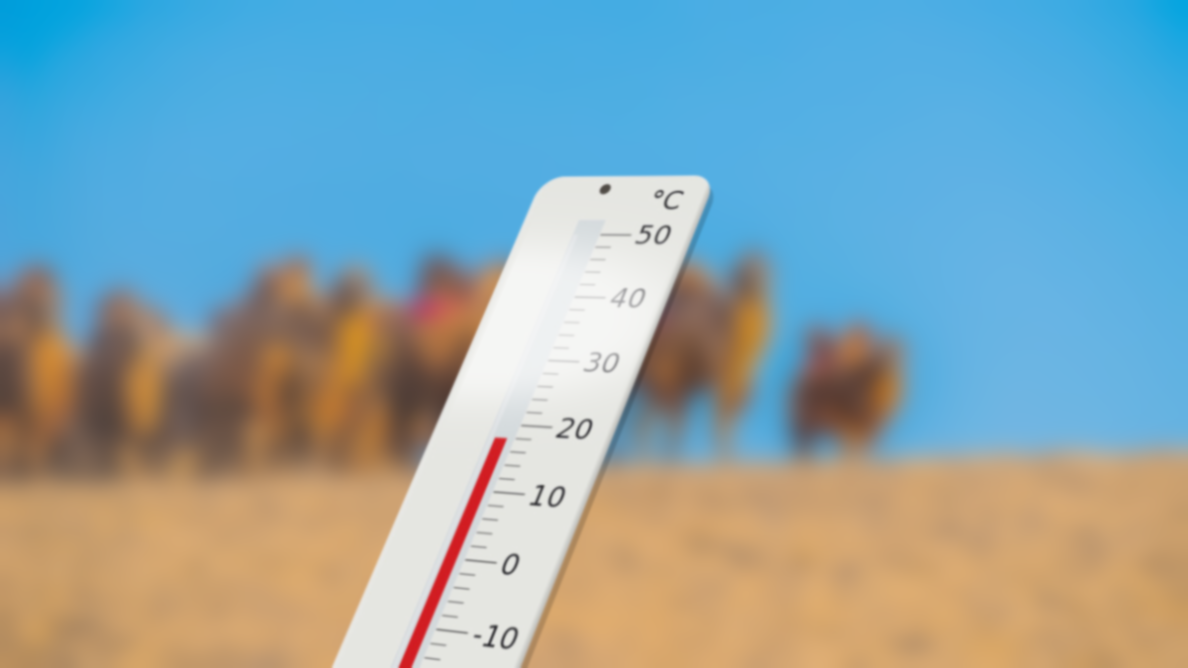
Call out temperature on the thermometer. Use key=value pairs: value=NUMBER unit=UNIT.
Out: value=18 unit=°C
